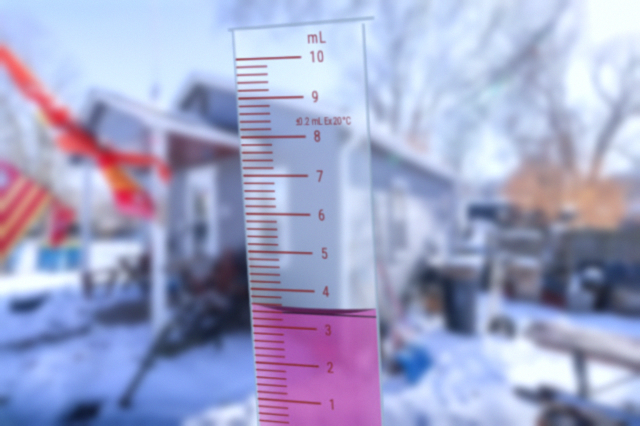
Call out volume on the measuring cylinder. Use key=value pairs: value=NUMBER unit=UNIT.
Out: value=3.4 unit=mL
